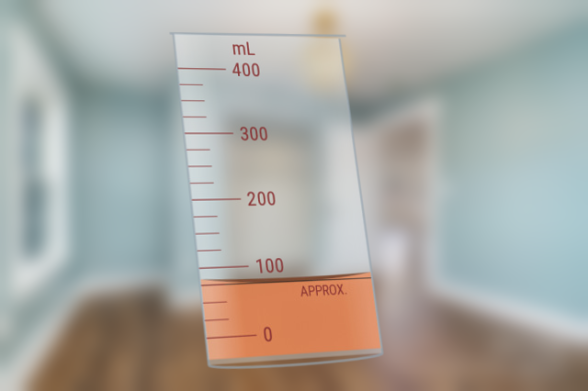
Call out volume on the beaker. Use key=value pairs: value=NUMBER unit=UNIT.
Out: value=75 unit=mL
